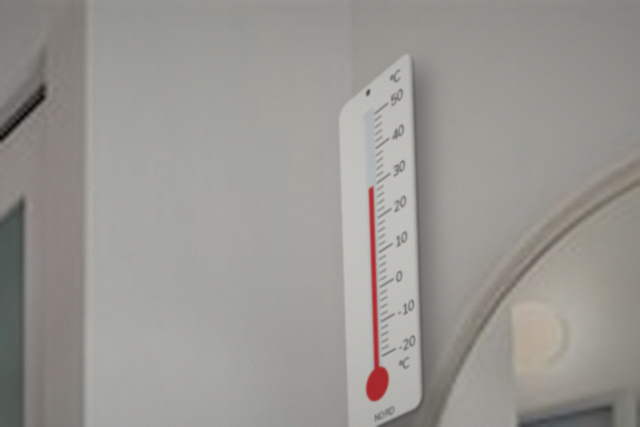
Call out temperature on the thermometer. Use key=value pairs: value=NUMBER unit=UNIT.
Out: value=30 unit=°C
